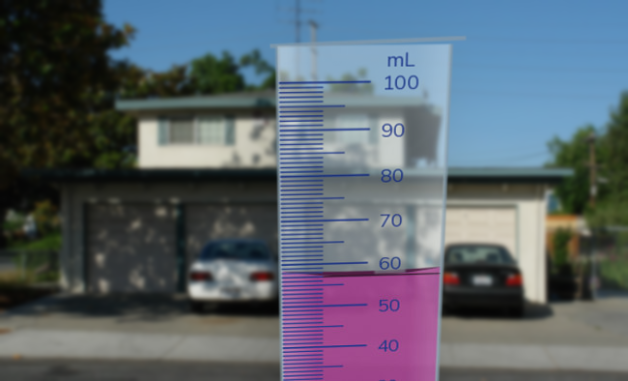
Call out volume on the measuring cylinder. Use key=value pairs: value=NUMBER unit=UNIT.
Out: value=57 unit=mL
